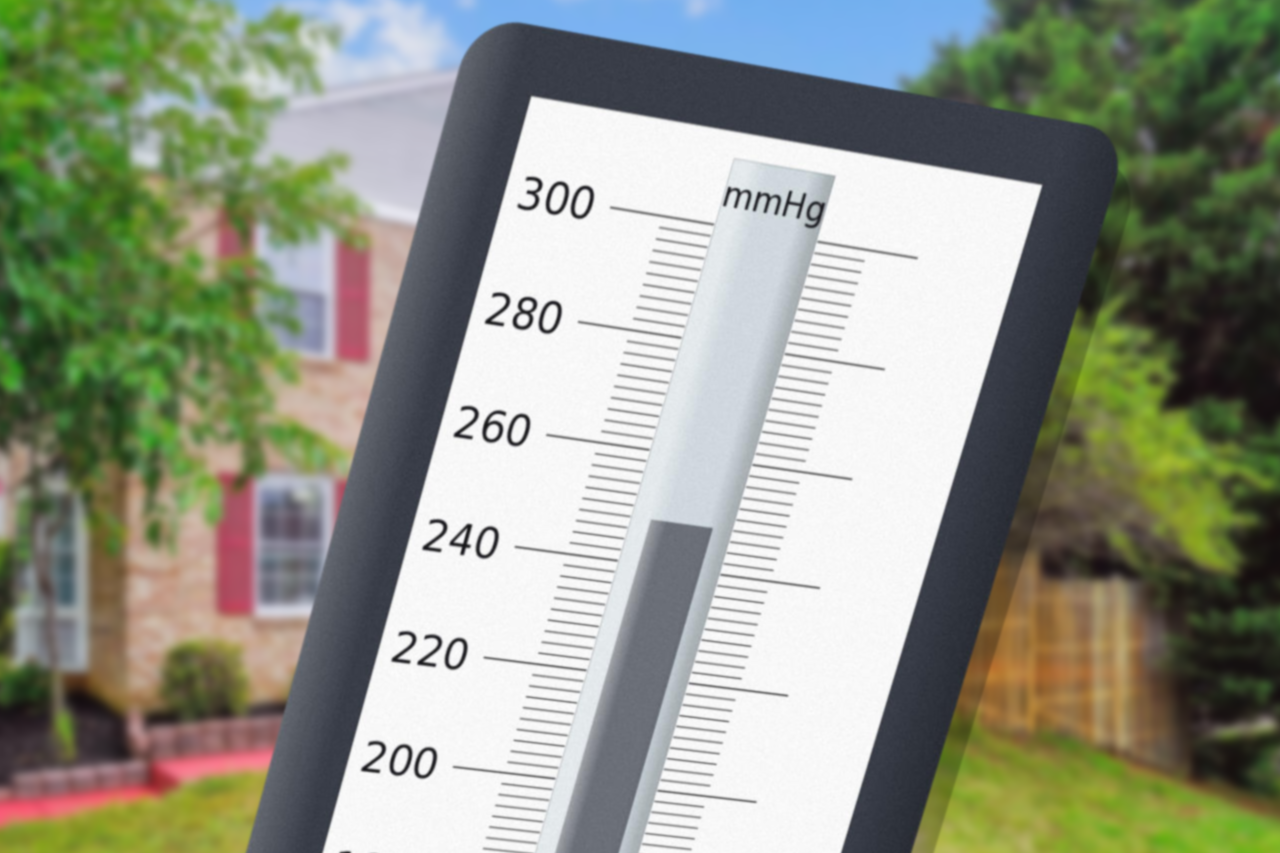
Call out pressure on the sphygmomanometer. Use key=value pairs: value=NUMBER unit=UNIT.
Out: value=248 unit=mmHg
